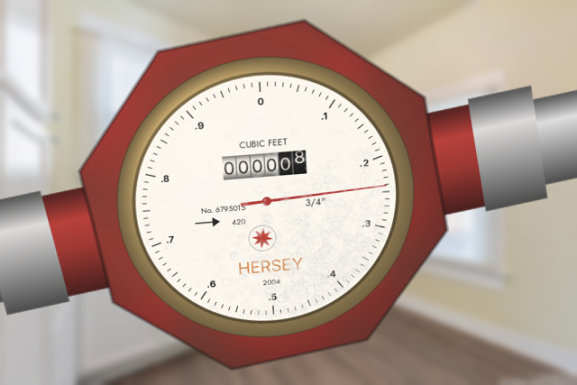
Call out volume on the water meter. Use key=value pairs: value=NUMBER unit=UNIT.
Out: value=8.24 unit=ft³
